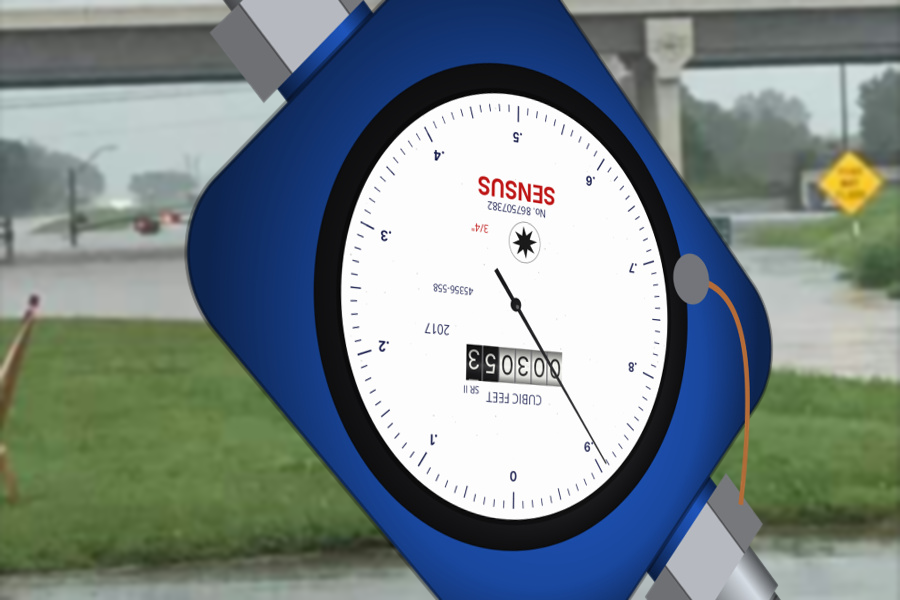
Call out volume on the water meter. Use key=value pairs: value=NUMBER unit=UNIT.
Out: value=3052.89 unit=ft³
